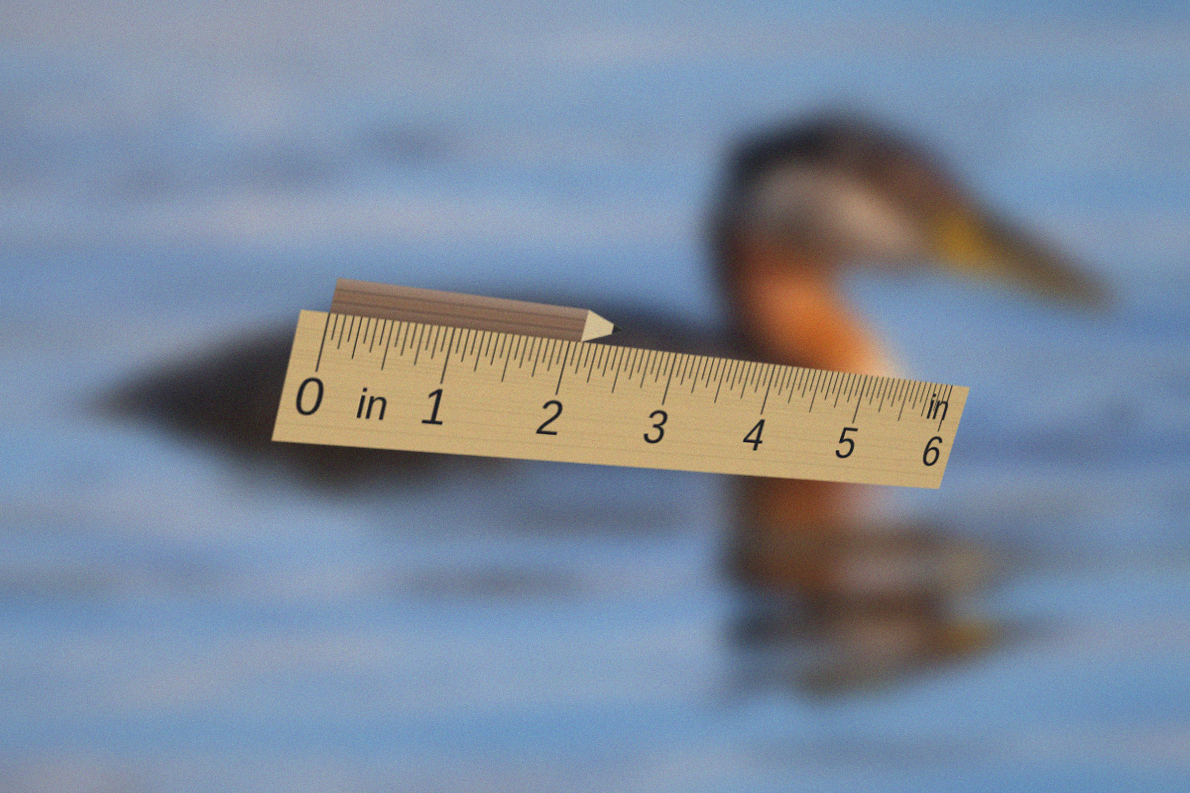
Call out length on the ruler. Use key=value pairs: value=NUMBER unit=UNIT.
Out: value=2.4375 unit=in
